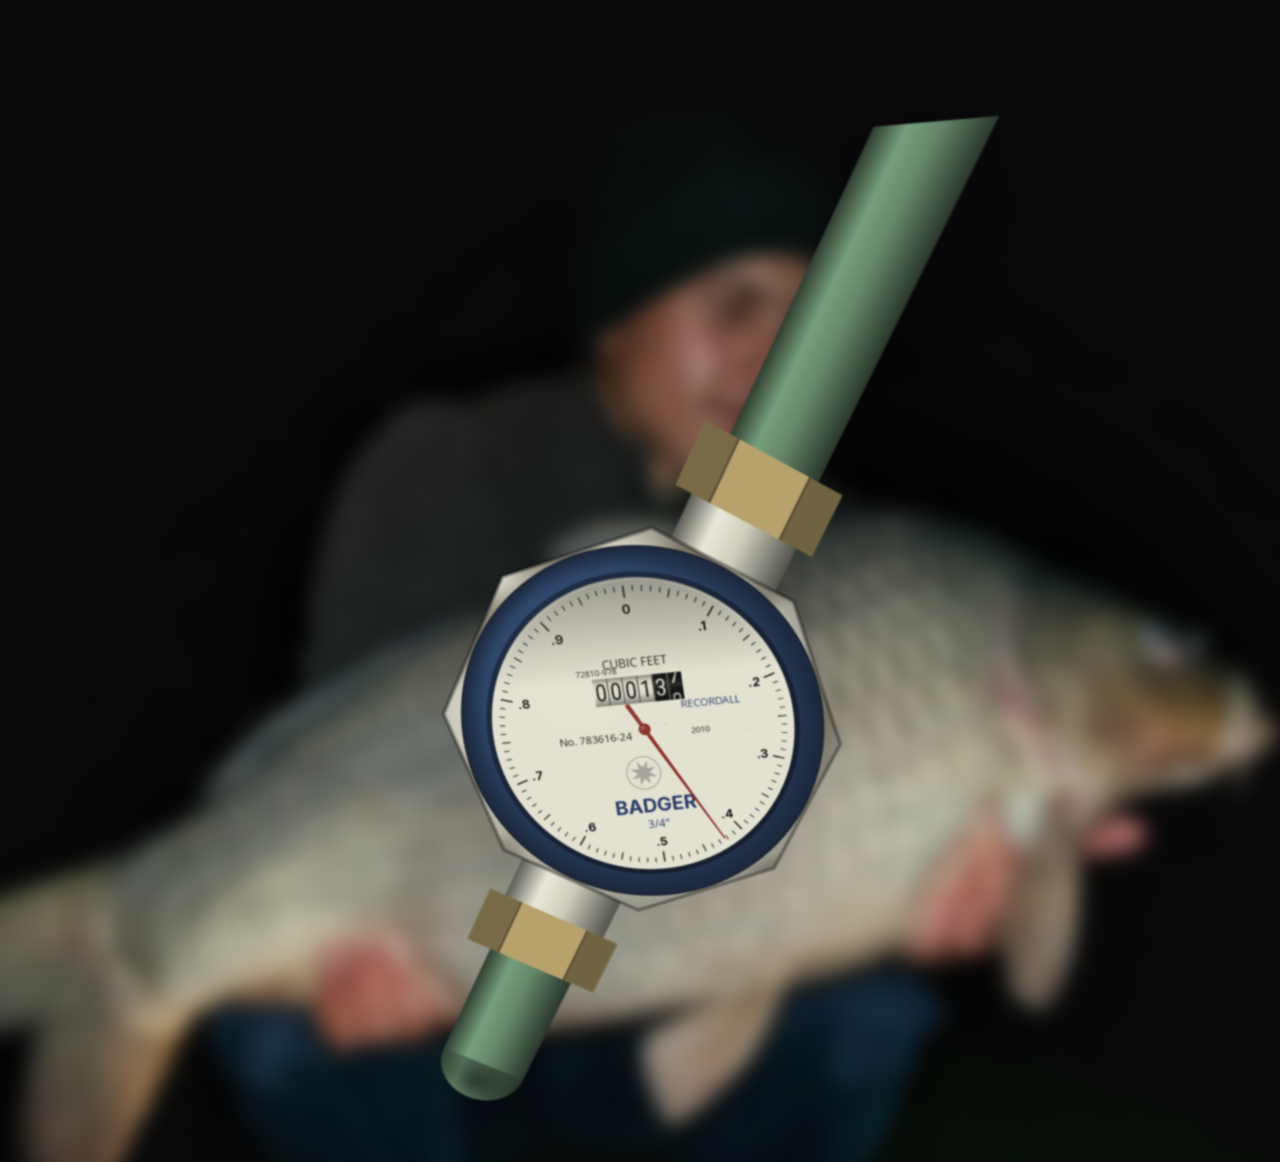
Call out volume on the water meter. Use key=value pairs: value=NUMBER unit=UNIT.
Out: value=137.42 unit=ft³
